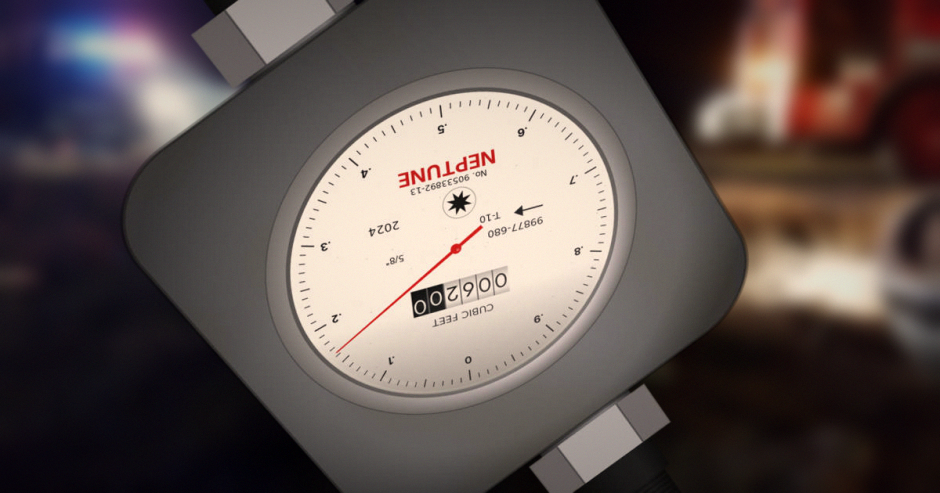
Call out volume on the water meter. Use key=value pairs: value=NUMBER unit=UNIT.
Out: value=6200.16 unit=ft³
